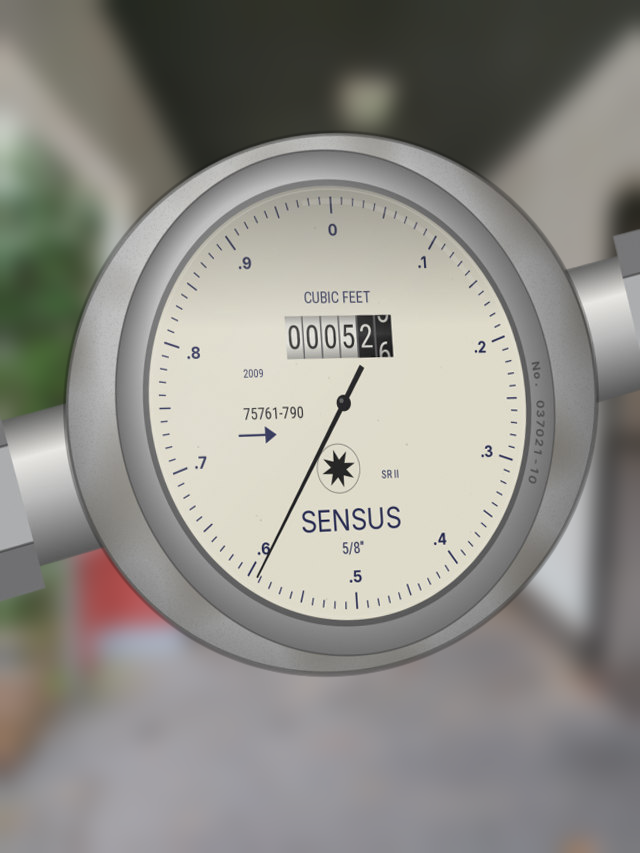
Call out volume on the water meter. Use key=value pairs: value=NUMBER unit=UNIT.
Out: value=525.59 unit=ft³
